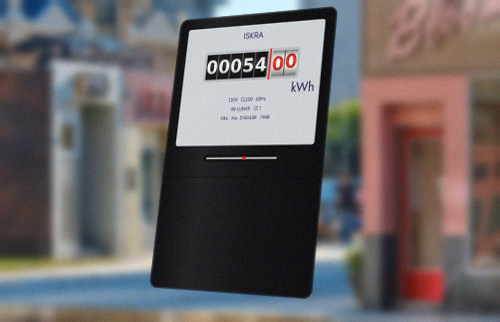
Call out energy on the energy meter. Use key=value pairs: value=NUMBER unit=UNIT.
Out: value=54.00 unit=kWh
